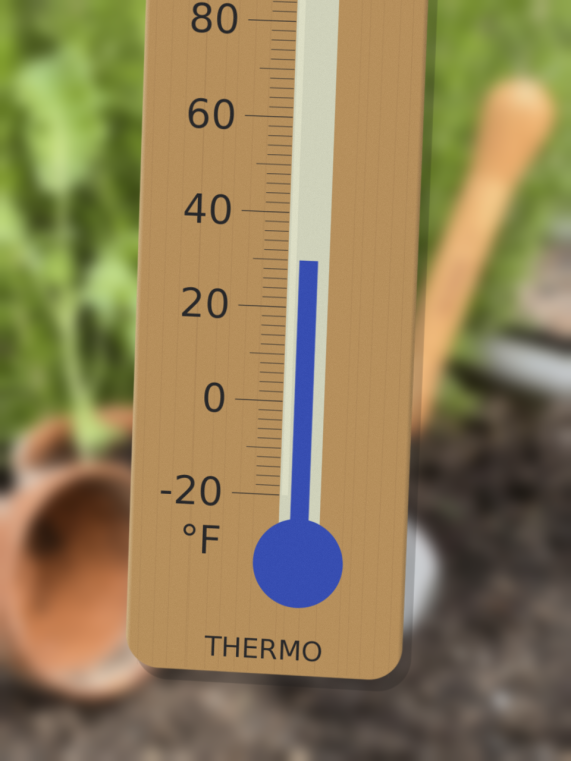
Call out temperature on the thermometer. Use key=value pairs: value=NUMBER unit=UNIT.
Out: value=30 unit=°F
